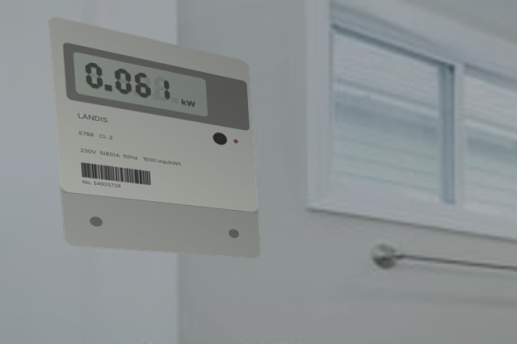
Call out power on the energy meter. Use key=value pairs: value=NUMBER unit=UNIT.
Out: value=0.061 unit=kW
